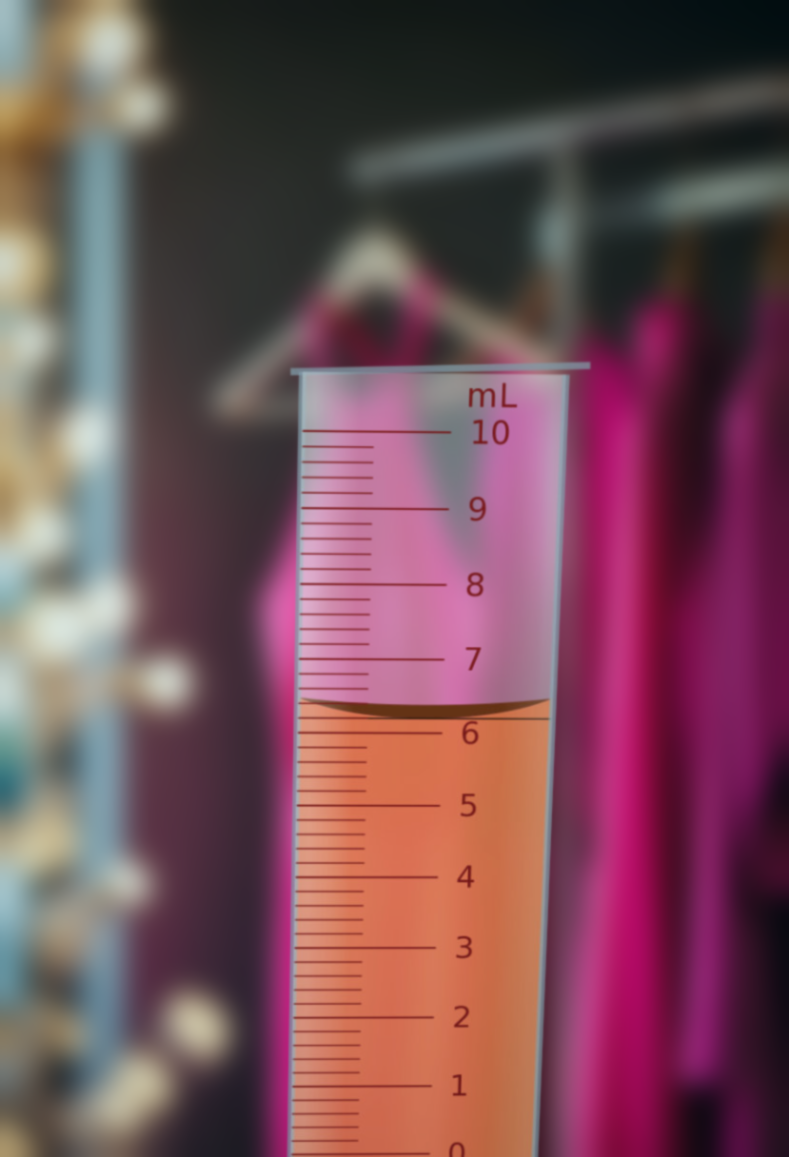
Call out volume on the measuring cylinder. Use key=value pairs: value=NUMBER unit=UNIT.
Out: value=6.2 unit=mL
